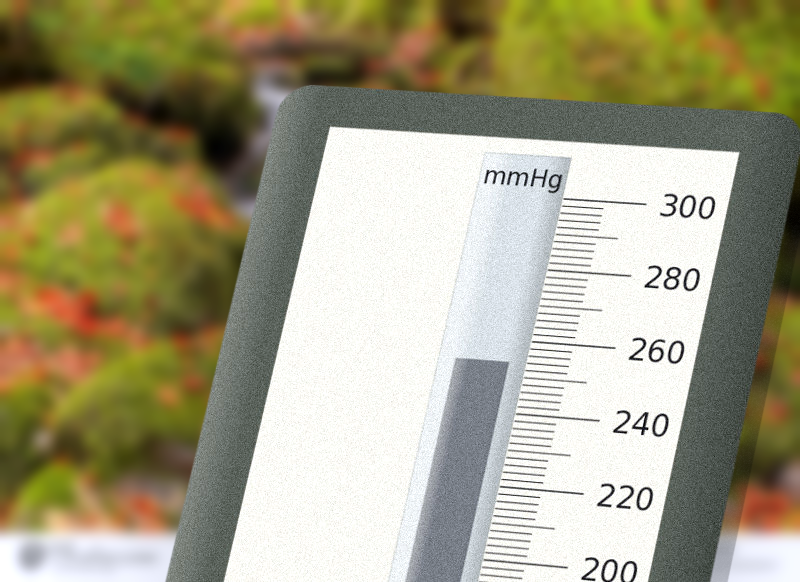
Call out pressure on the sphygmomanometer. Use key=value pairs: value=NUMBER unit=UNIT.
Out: value=254 unit=mmHg
